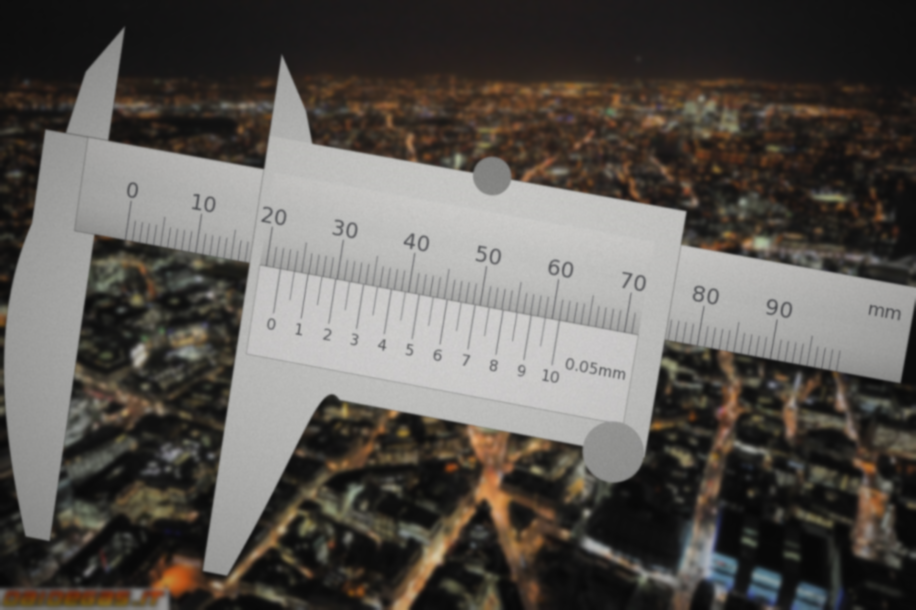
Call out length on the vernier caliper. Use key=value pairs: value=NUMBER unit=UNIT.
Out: value=22.0 unit=mm
